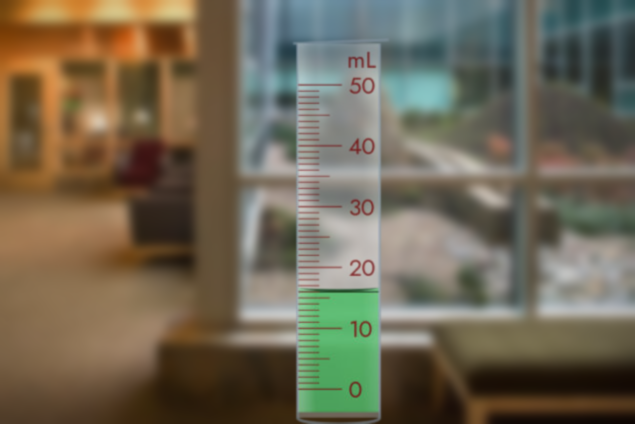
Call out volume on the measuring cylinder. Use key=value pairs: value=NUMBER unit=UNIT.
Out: value=16 unit=mL
